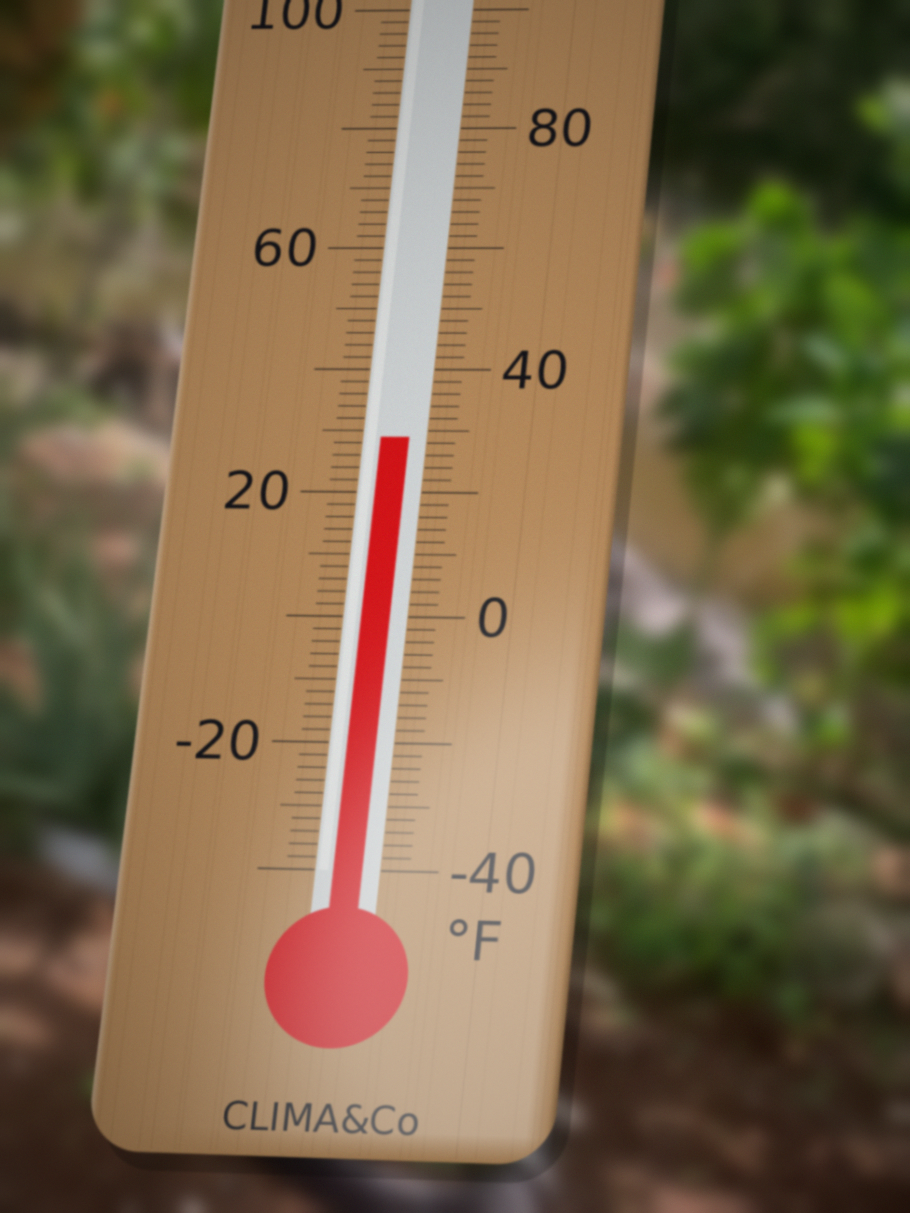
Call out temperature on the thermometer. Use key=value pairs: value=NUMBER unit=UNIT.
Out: value=29 unit=°F
